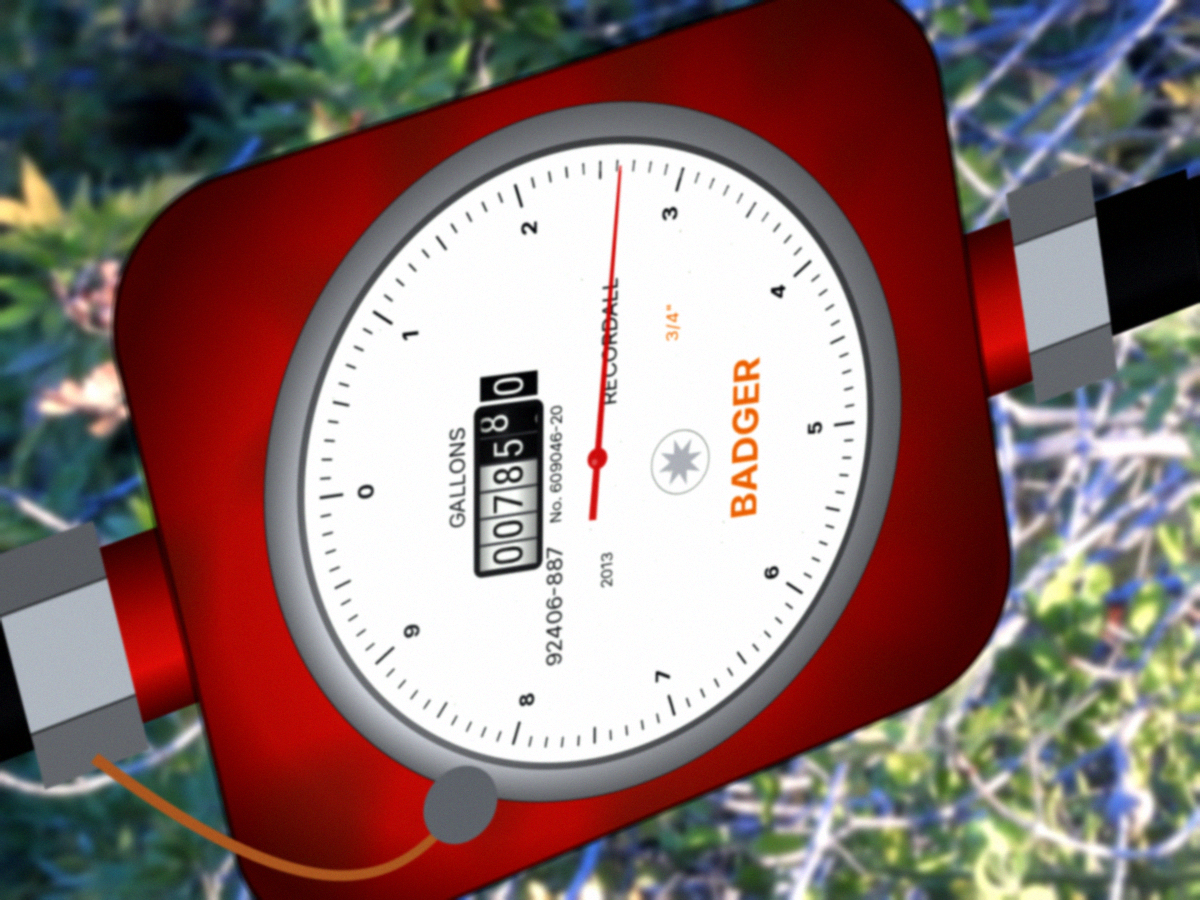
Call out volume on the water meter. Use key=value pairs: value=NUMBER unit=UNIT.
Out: value=78582.6 unit=gal
